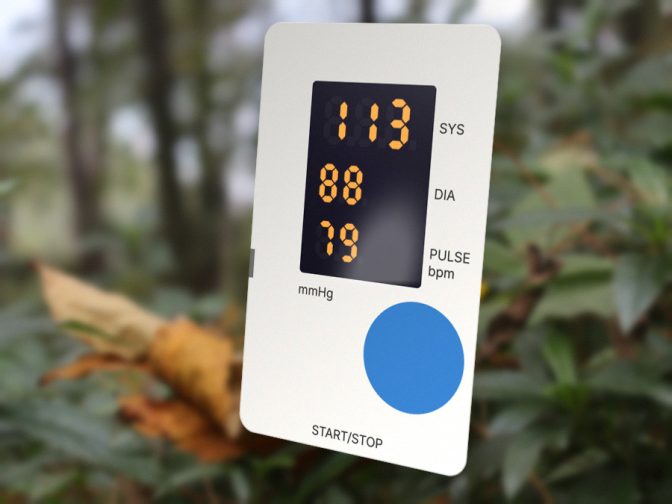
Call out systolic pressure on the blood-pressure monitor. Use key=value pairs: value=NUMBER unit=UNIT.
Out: value=113 unit=mmHg
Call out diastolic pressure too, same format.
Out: value=88 unit=mmHg
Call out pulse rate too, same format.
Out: value=79 unit=bpm
